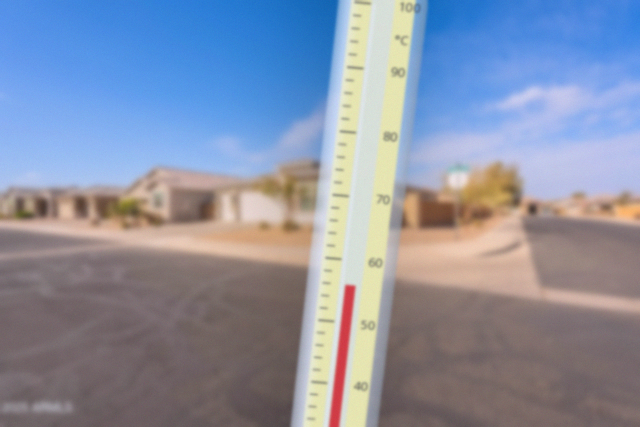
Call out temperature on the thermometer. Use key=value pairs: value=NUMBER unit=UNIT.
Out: value=56 unit=°C
